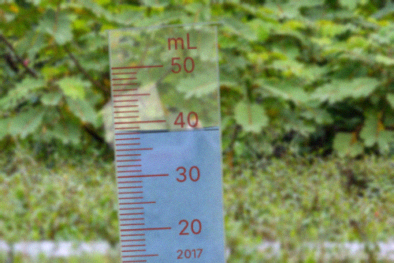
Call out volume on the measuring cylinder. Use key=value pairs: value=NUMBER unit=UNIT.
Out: value=38 unit=mL
